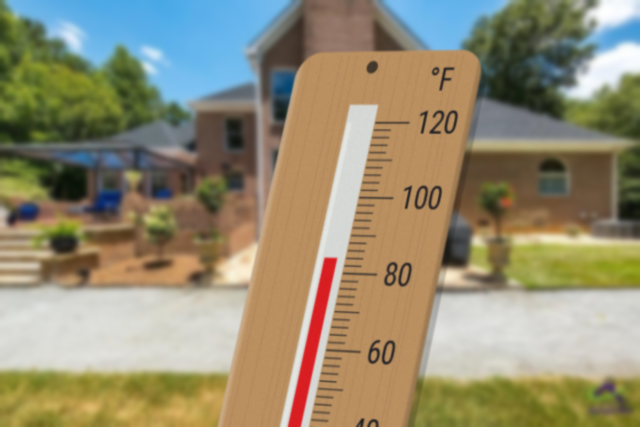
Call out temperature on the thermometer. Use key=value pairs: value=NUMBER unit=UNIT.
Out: value=84 unit=°F
